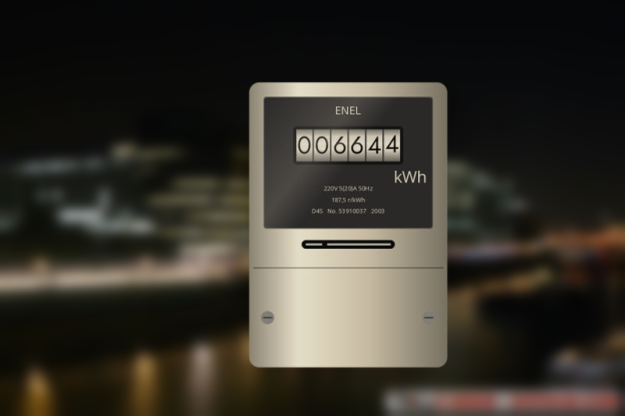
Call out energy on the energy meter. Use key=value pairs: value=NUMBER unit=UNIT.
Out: value=6644 unit=kWh
